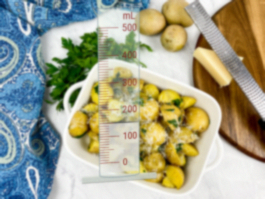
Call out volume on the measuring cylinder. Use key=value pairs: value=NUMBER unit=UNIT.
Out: value=150 unit=mL
